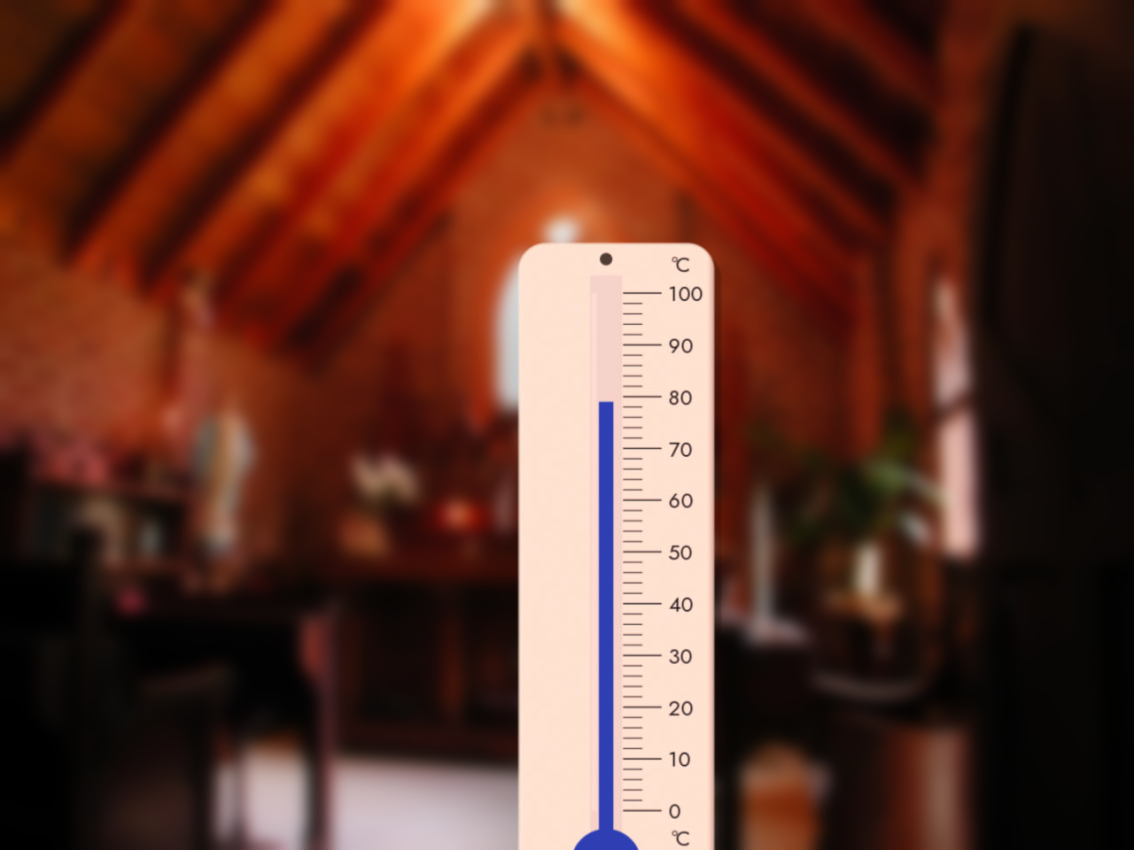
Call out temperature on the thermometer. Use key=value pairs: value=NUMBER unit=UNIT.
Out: value=79 unit=°C
